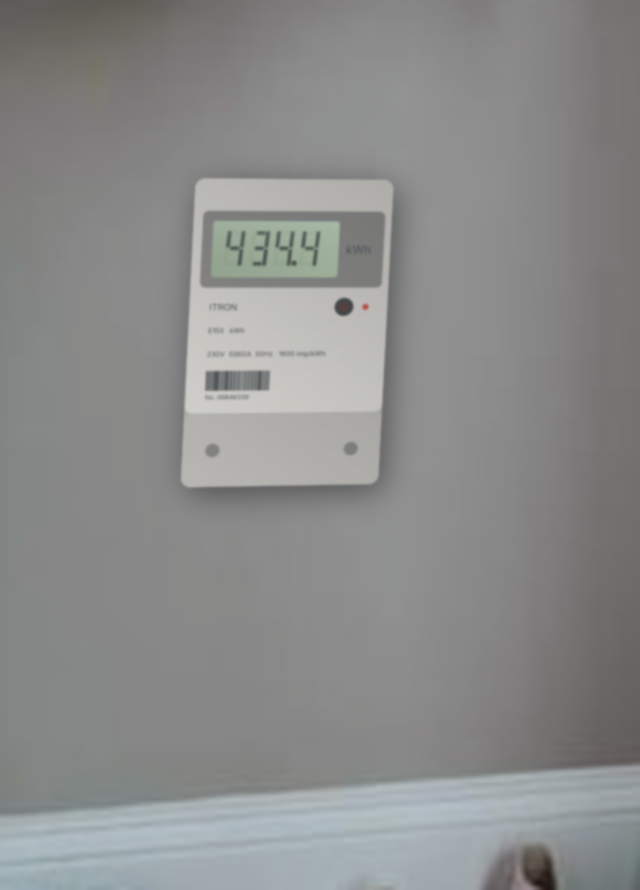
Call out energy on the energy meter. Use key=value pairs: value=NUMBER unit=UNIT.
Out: value=434.4 unit=kWh
